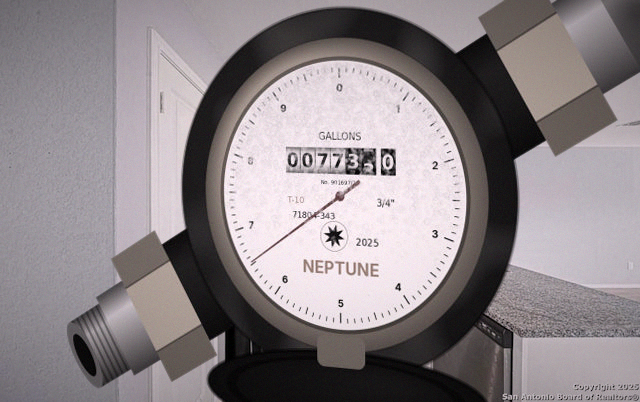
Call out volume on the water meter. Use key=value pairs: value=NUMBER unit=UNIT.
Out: value=77326.5 unit=gal
